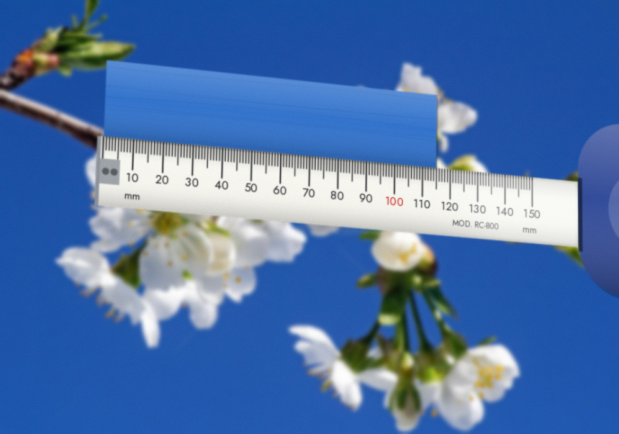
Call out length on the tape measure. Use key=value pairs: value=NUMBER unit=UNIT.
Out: value=115 unit=mm
